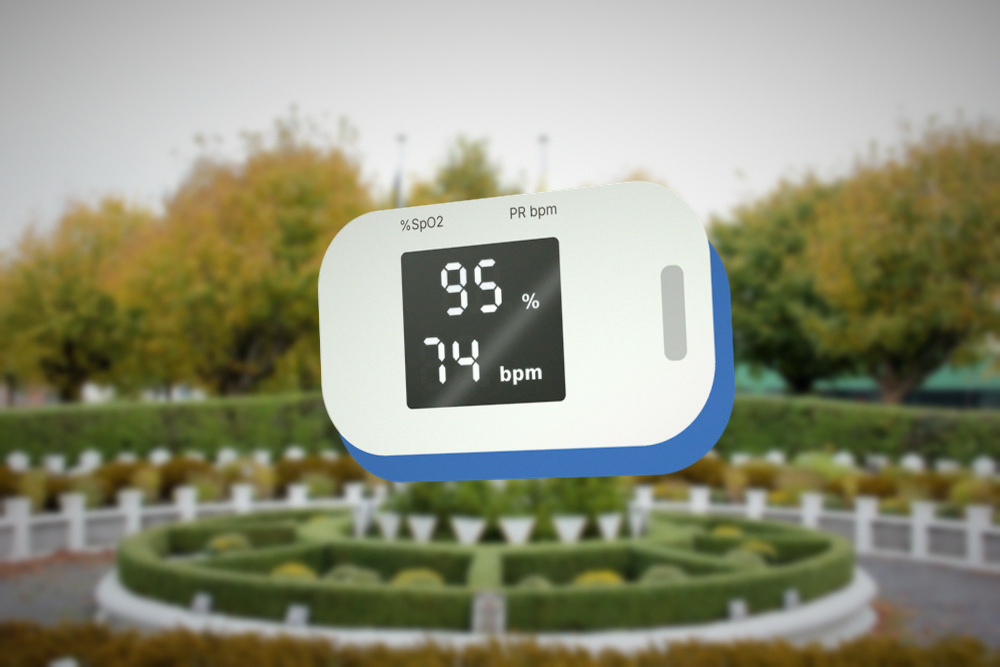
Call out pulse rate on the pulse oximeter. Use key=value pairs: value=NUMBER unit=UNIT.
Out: value=74 unit=bpm
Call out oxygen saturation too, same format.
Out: value=95 unit=%
